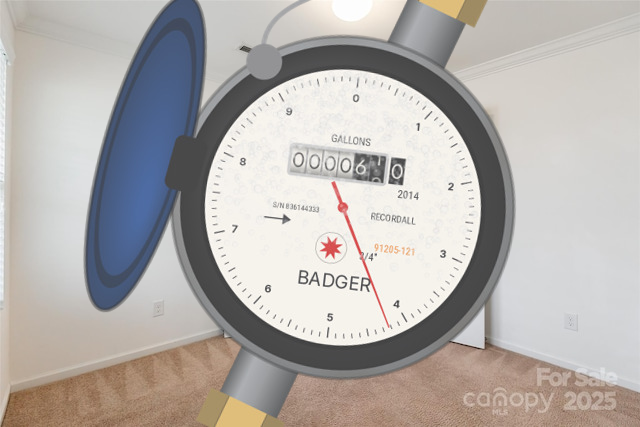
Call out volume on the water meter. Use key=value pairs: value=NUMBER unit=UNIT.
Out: value=614.2 unit=gal
